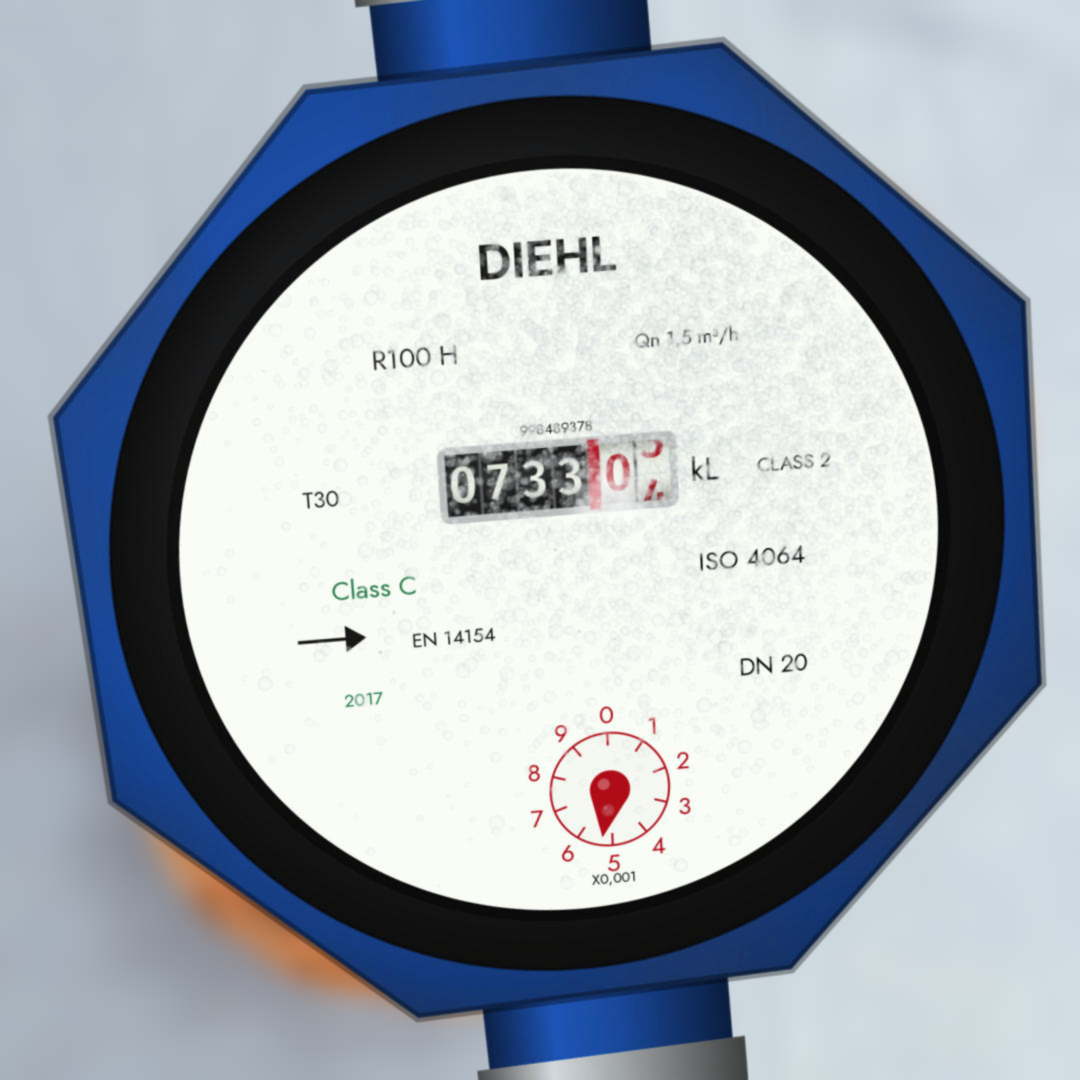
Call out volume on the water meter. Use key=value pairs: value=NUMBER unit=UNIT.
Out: value=733.035 unit=kL
